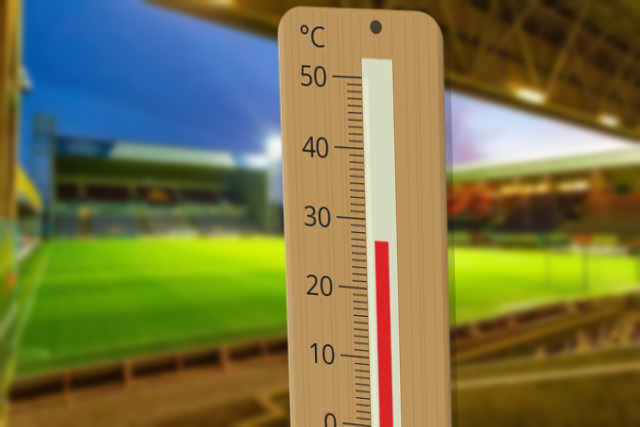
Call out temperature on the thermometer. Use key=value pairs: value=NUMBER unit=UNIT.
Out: value=27 unit=°C
